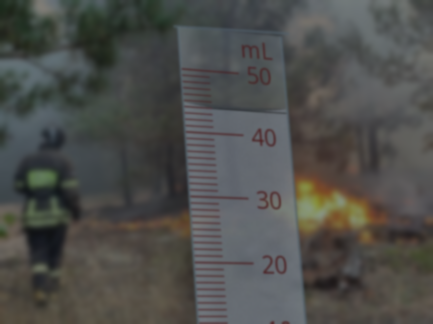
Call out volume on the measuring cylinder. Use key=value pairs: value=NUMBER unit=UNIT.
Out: value=44 unit=mL
